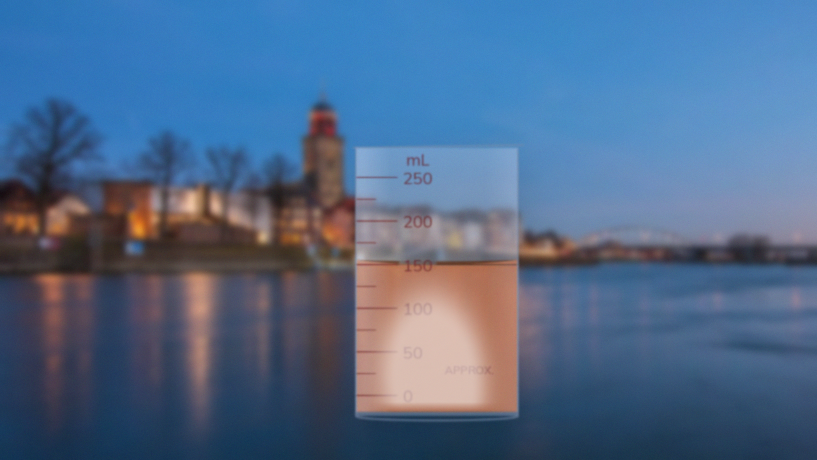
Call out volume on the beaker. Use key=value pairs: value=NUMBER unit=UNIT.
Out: value=150 unit=mL
